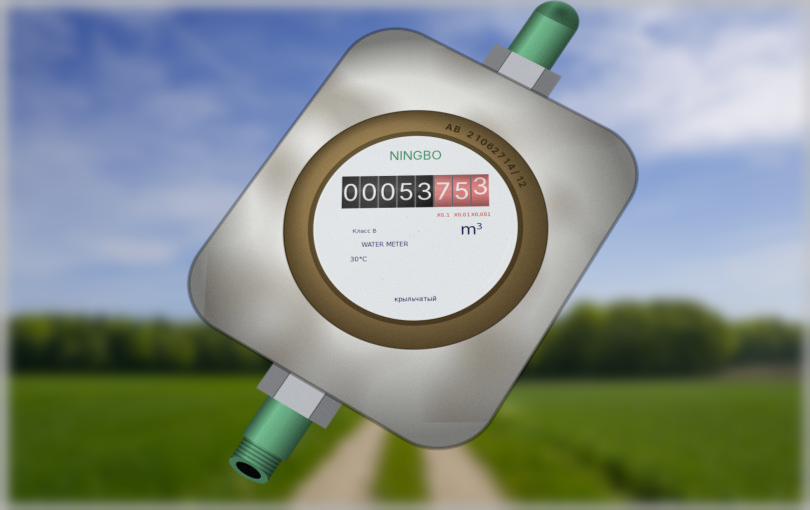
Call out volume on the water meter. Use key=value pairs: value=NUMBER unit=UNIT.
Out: value=53.753 unit=m³
